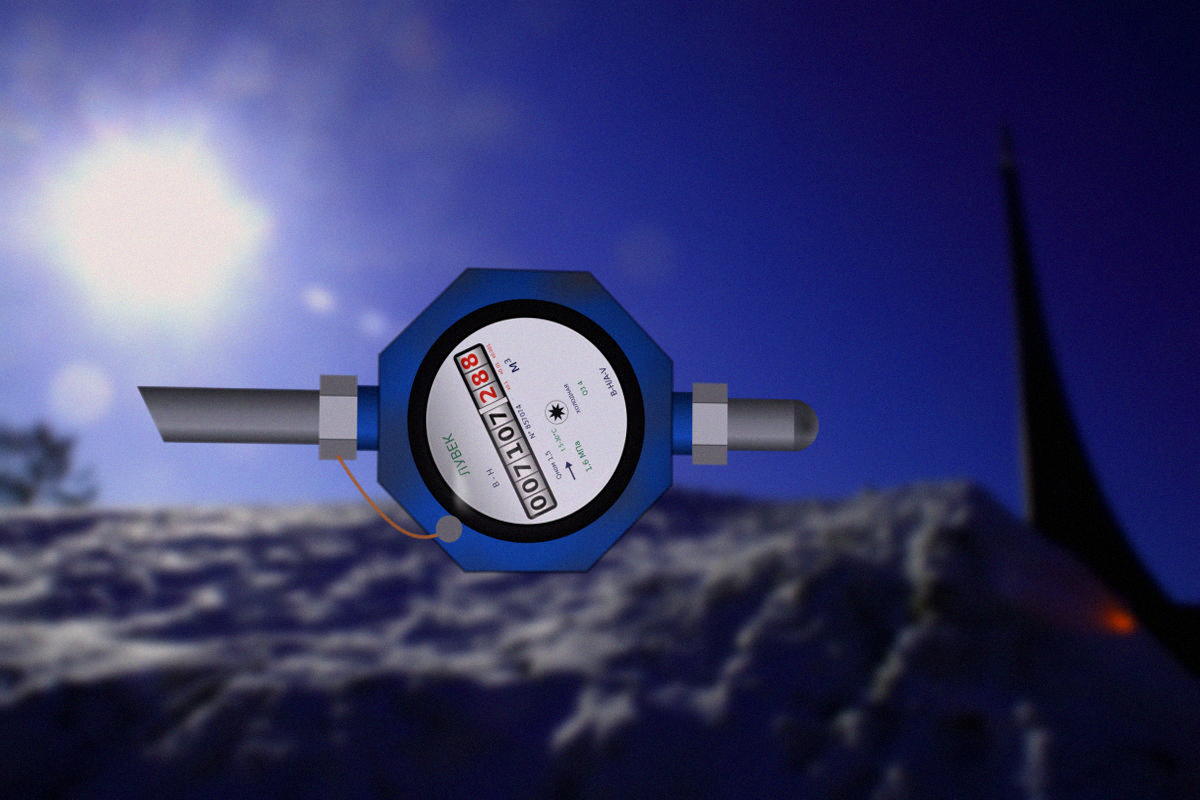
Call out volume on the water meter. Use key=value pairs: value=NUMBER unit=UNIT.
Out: value=7107.288 unit=m³
